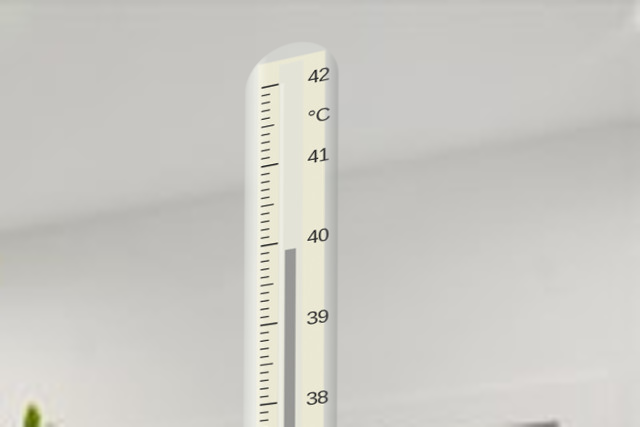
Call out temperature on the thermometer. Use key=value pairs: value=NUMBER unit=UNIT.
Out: value=39.9 unit=°C
